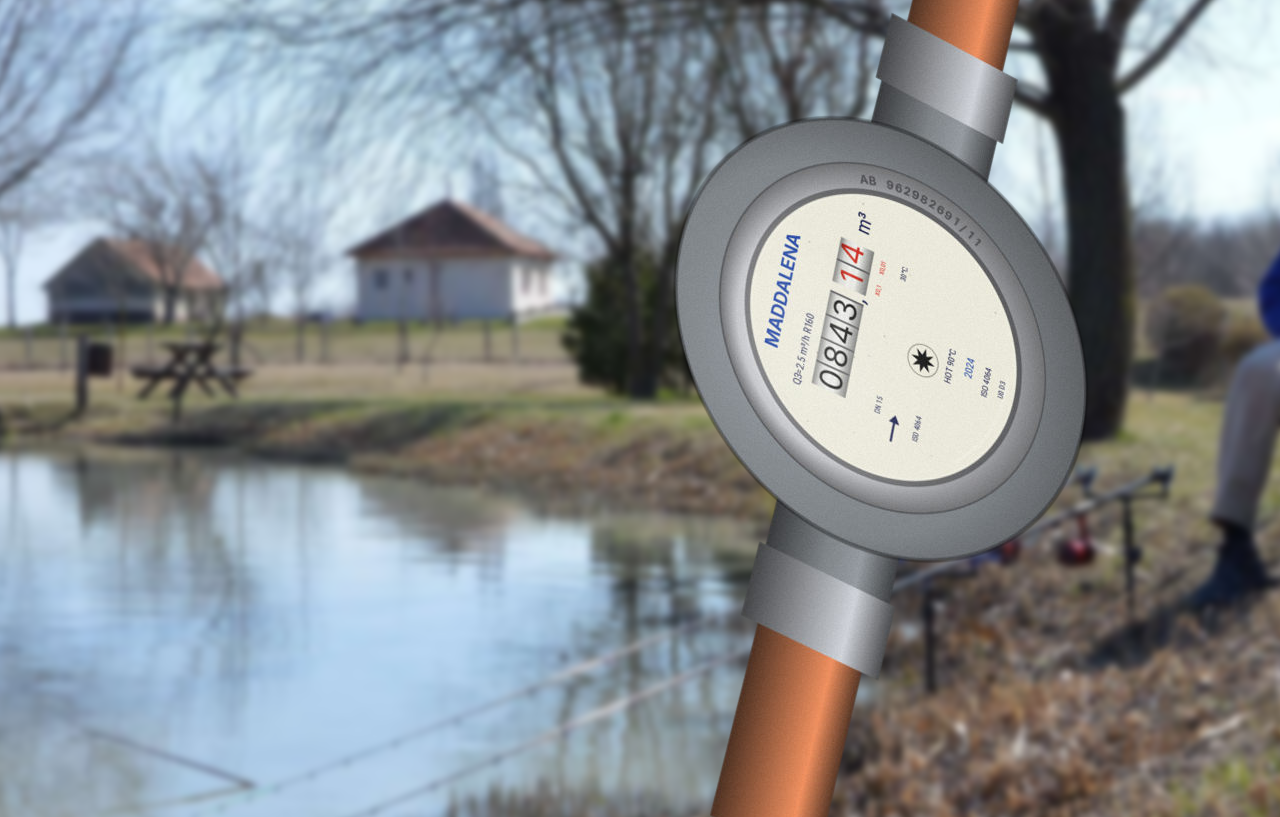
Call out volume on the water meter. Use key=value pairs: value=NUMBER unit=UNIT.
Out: value=843.14 unit=m³
